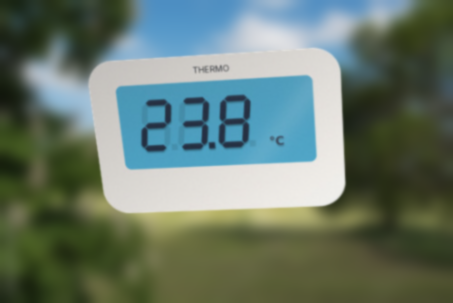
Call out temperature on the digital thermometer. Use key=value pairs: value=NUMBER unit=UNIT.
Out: value=23.8 unit=°C
